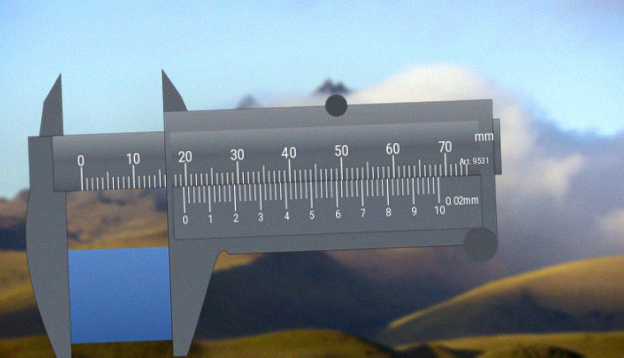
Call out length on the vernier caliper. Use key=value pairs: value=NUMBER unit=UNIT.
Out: value=19.5 unit=mm
